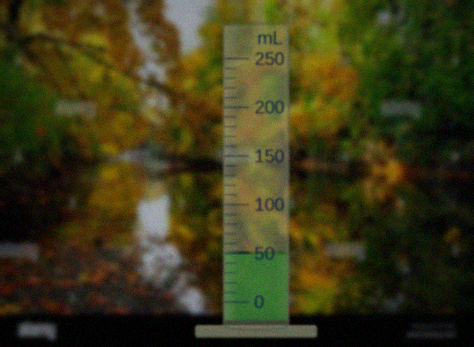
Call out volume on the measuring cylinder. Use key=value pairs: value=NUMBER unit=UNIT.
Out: value=50 unit=mL
